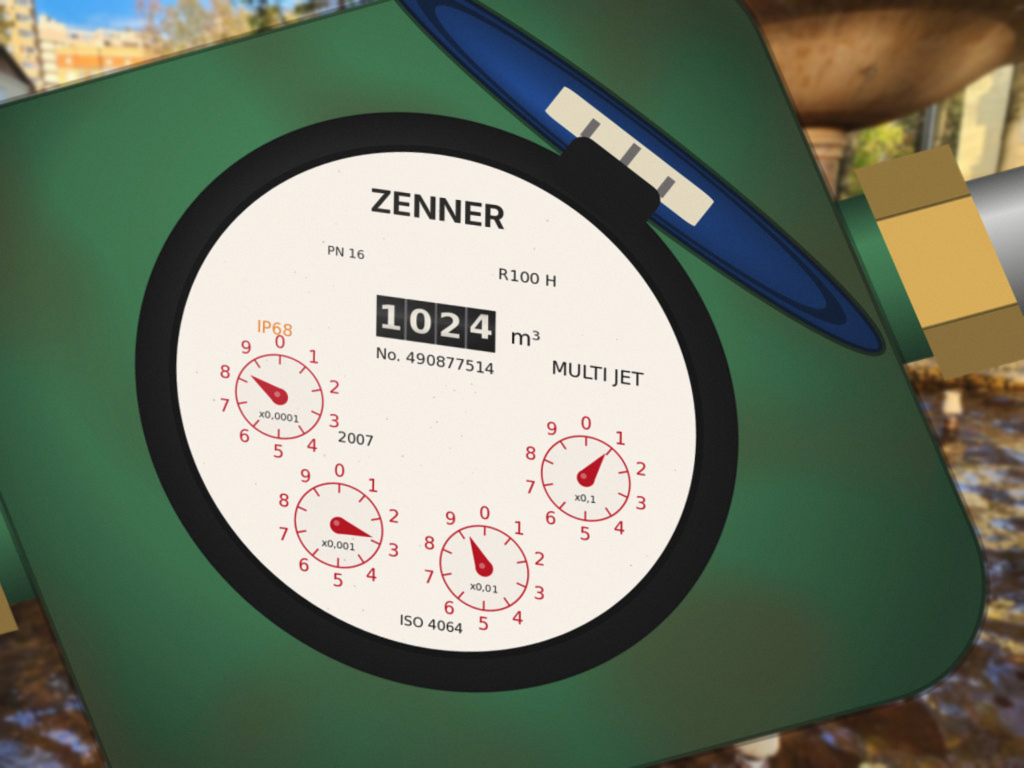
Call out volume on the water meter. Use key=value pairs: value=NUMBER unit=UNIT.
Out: value=1024.0928 unit=m³
